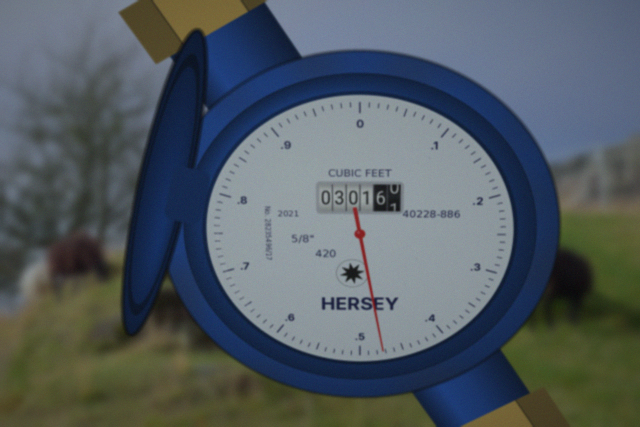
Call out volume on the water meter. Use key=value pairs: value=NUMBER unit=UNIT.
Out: value=30160.47 unit=ft³
